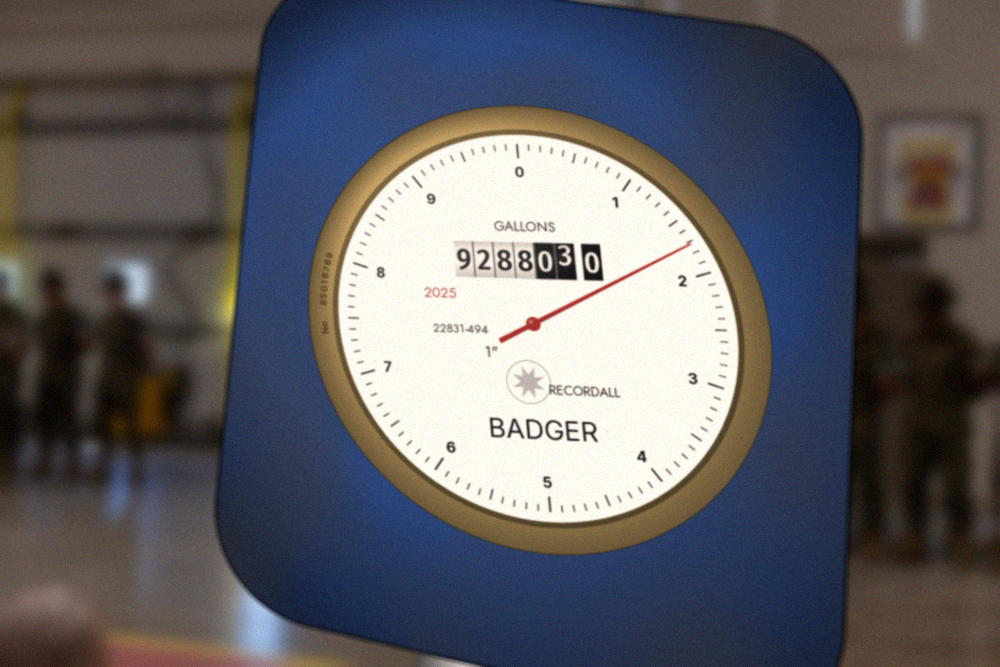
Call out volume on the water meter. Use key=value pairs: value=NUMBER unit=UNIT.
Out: value=9288031.7 unit=gal
